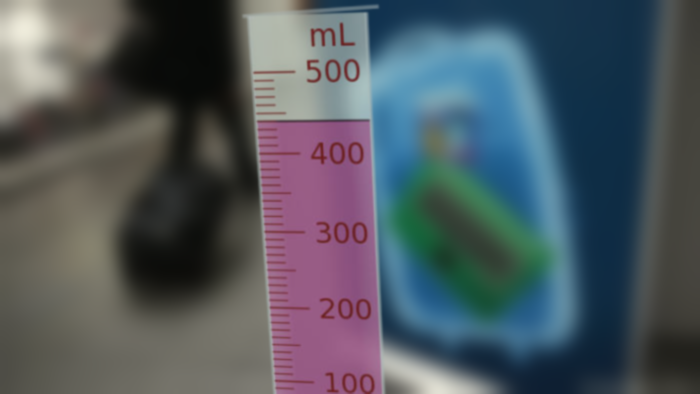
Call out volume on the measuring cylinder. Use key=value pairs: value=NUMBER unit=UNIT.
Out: value=440 unit=mL
